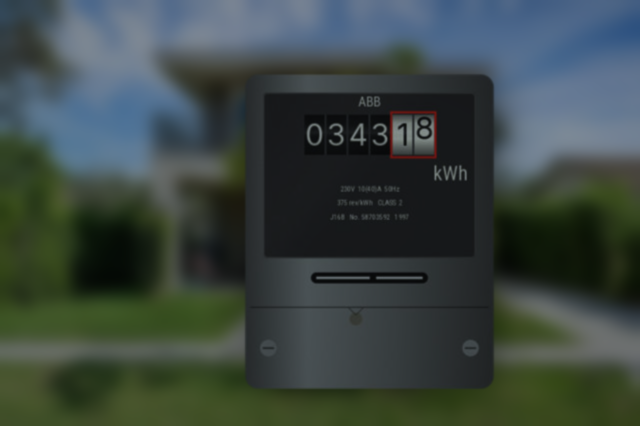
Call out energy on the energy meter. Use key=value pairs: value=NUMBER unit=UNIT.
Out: value=343.18 unit=kWh
